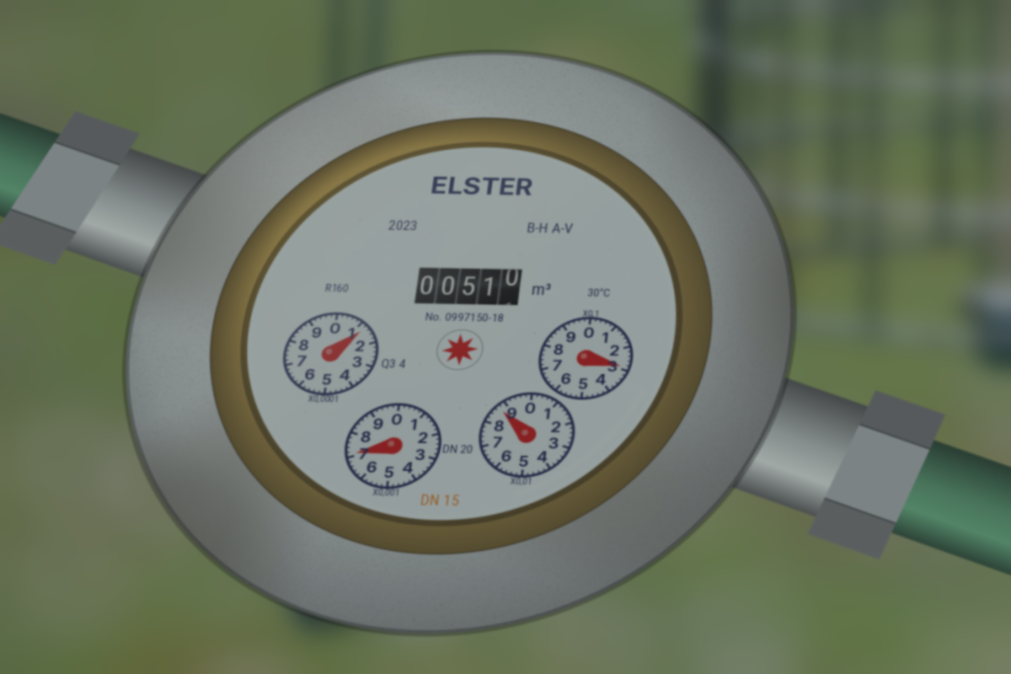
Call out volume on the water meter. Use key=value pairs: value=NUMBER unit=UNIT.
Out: value=510.2871 unit=m³
